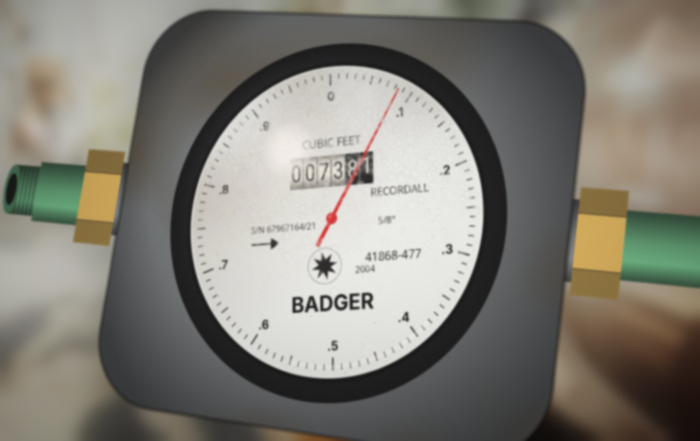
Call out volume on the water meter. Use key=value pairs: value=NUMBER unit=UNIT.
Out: value=7381.08 unit=ft³
